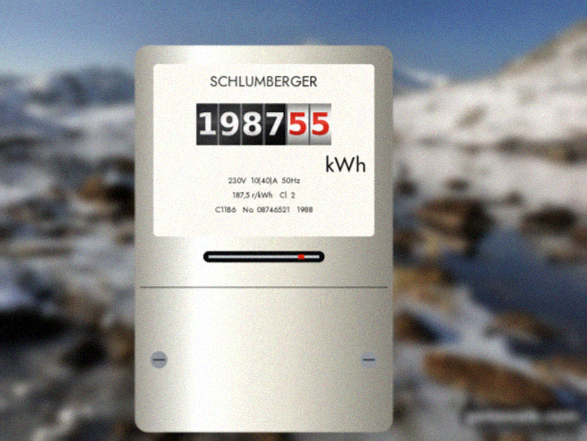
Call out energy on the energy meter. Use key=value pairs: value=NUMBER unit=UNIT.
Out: value=1987.55 unit=kWh
